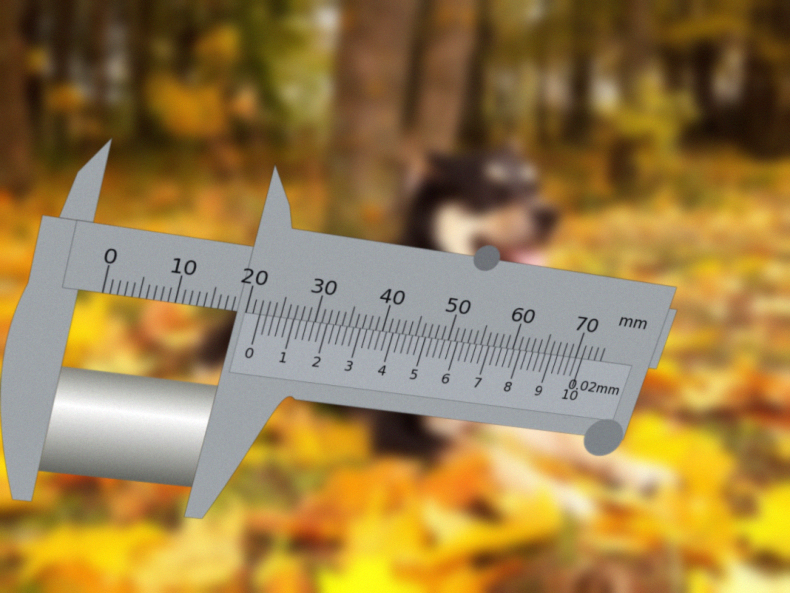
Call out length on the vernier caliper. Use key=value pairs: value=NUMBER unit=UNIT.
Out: value=22.0 unit=mm
